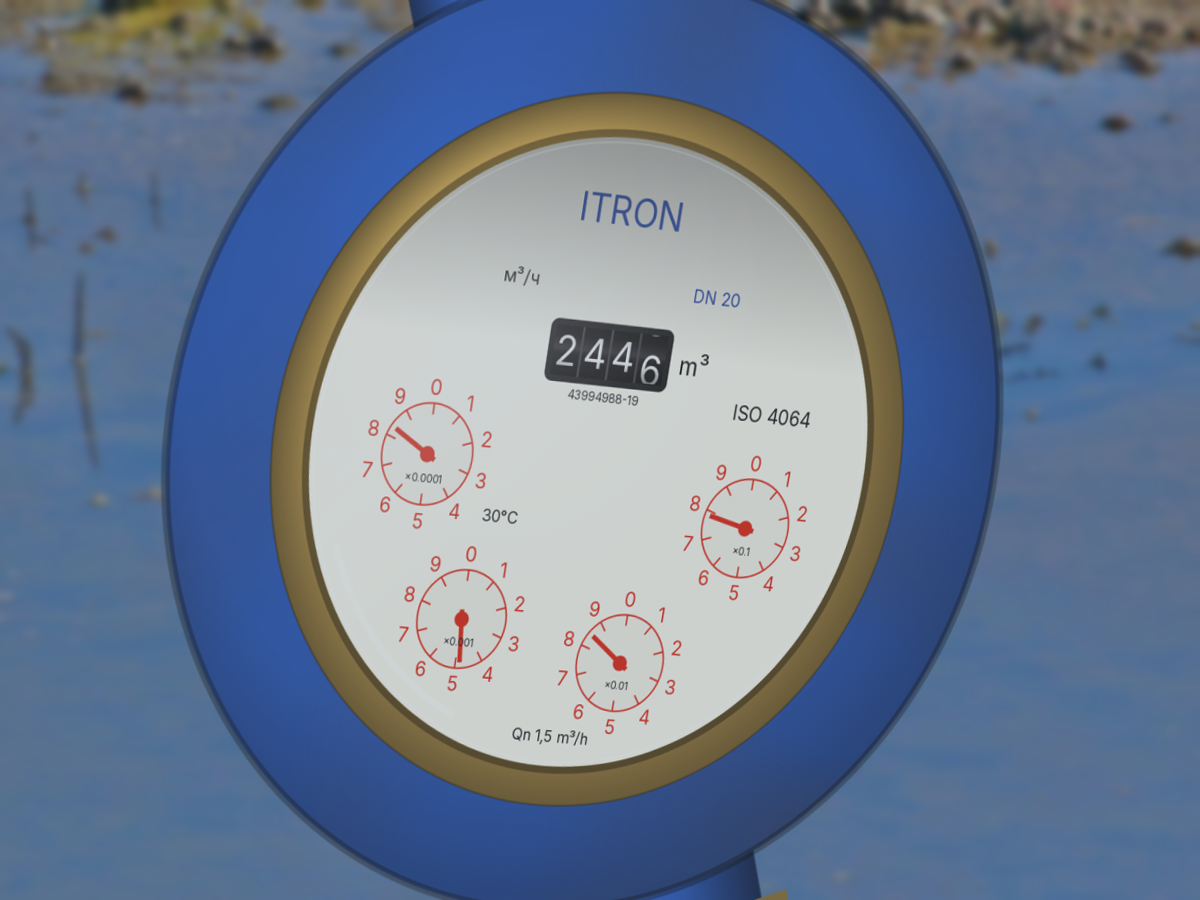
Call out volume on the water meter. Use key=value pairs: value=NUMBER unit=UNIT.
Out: value=2445.7848 unit=m³
